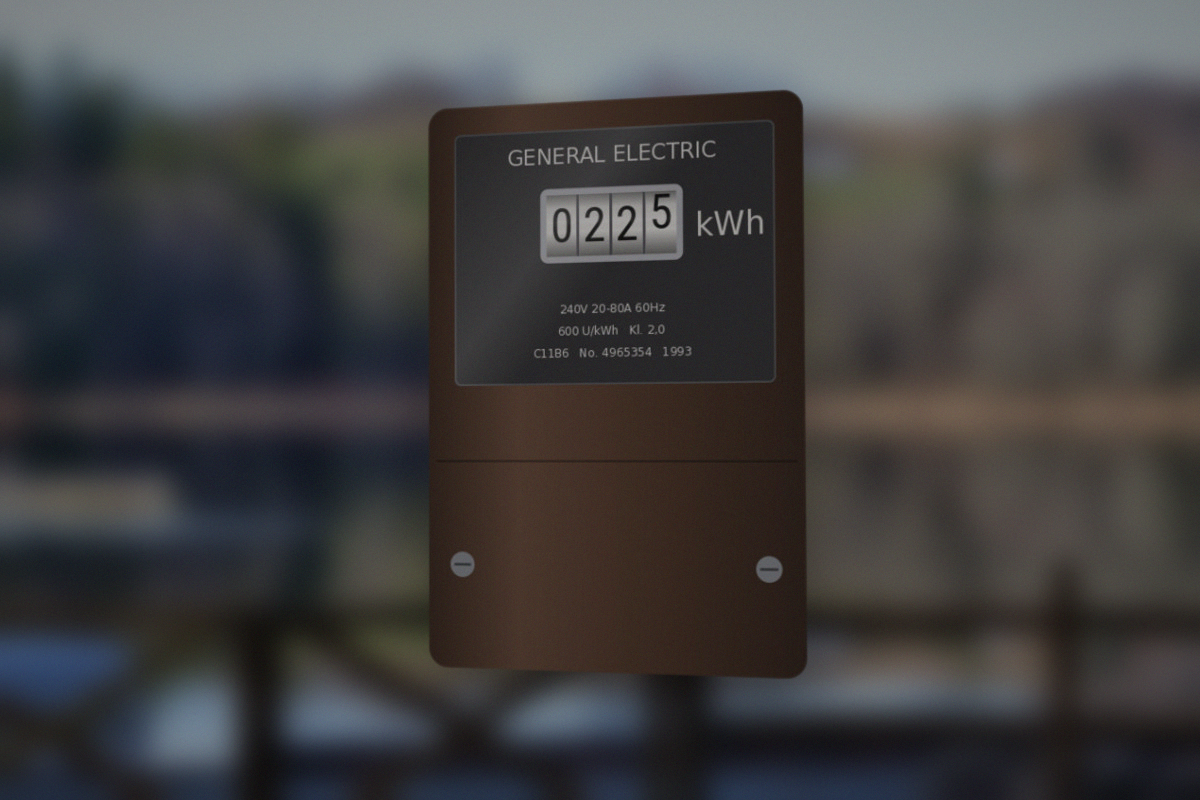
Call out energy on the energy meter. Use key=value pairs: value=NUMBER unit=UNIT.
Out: value=225 unit=kWh
